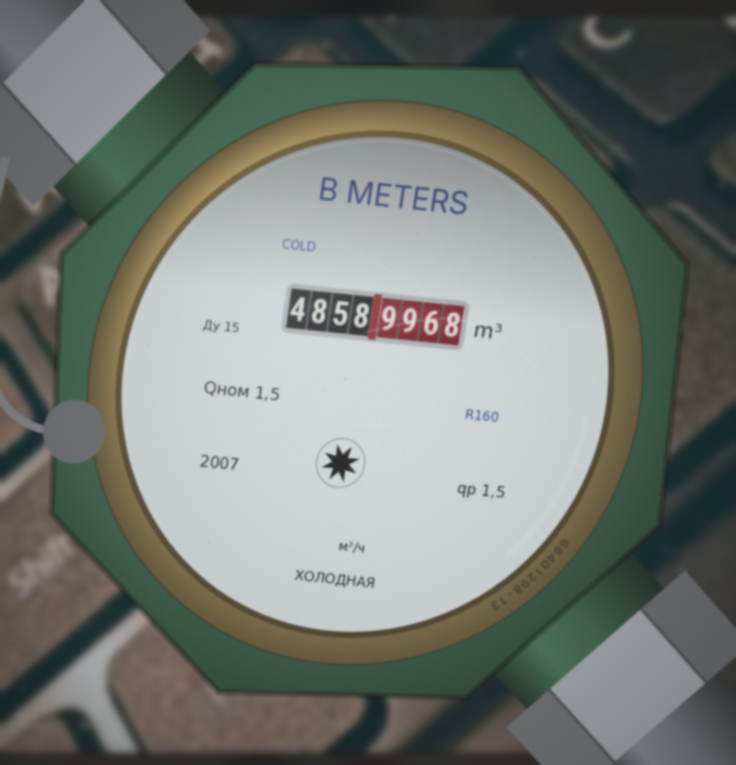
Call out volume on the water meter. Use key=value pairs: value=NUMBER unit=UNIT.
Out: value=4858.9968 unit=m³
